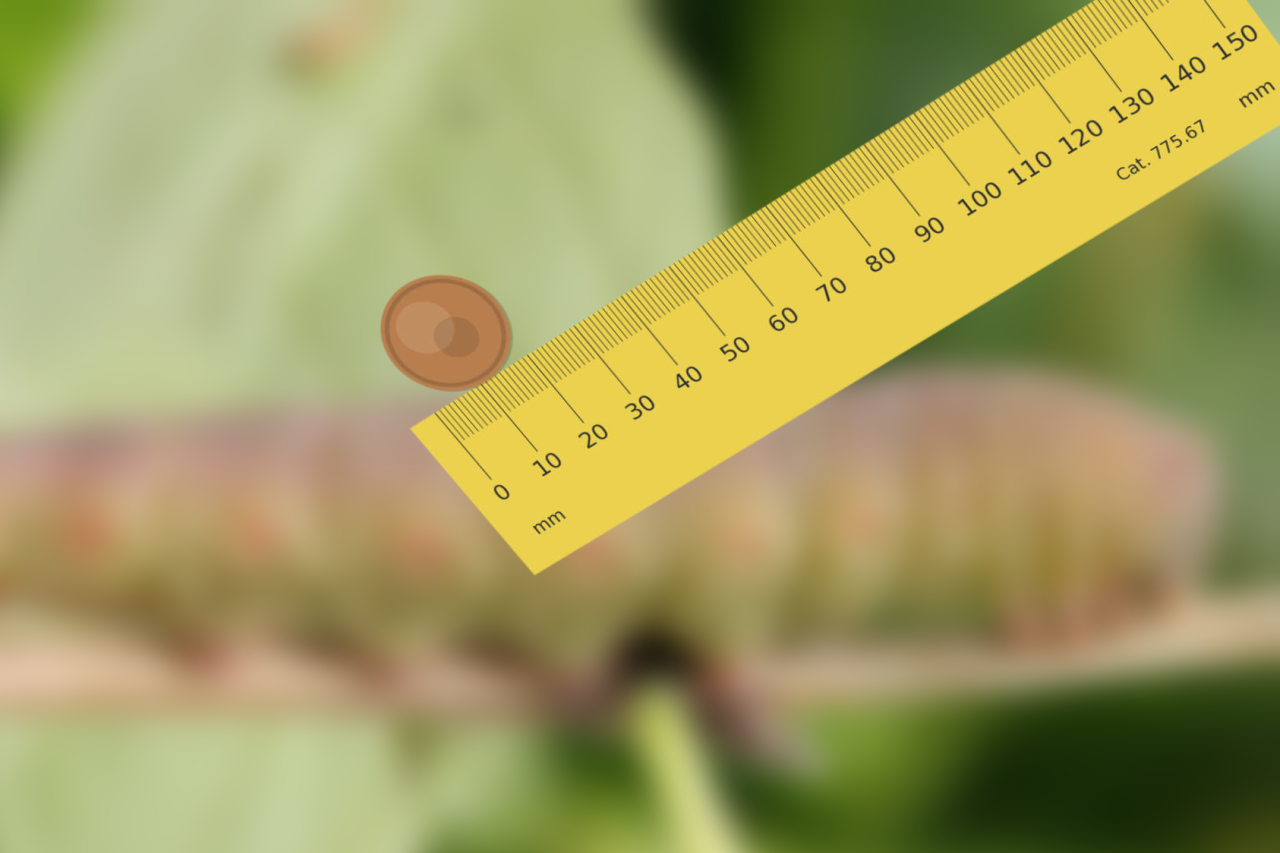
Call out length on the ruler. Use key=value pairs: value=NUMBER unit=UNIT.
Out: value=22 unit=mm
